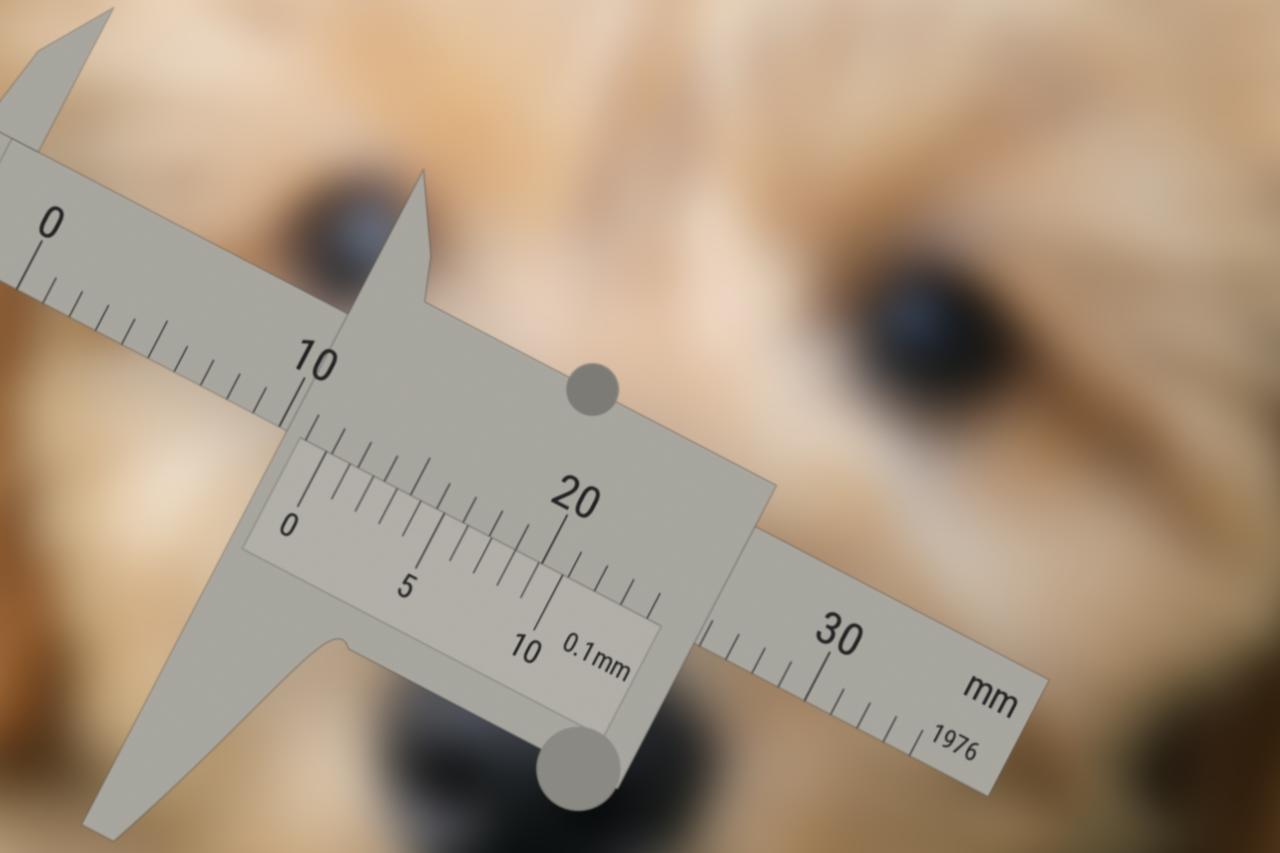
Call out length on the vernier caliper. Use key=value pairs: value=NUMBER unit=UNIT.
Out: value=11.8 unit=mm
